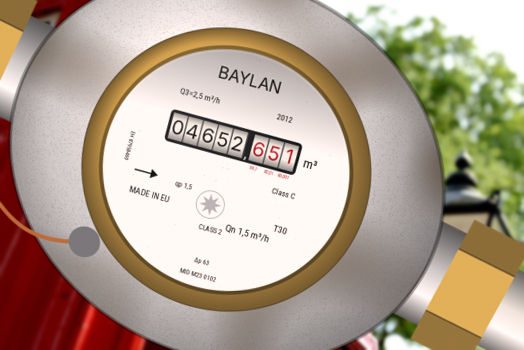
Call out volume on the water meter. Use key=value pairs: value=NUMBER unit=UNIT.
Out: value=4652.651 unit=m³
